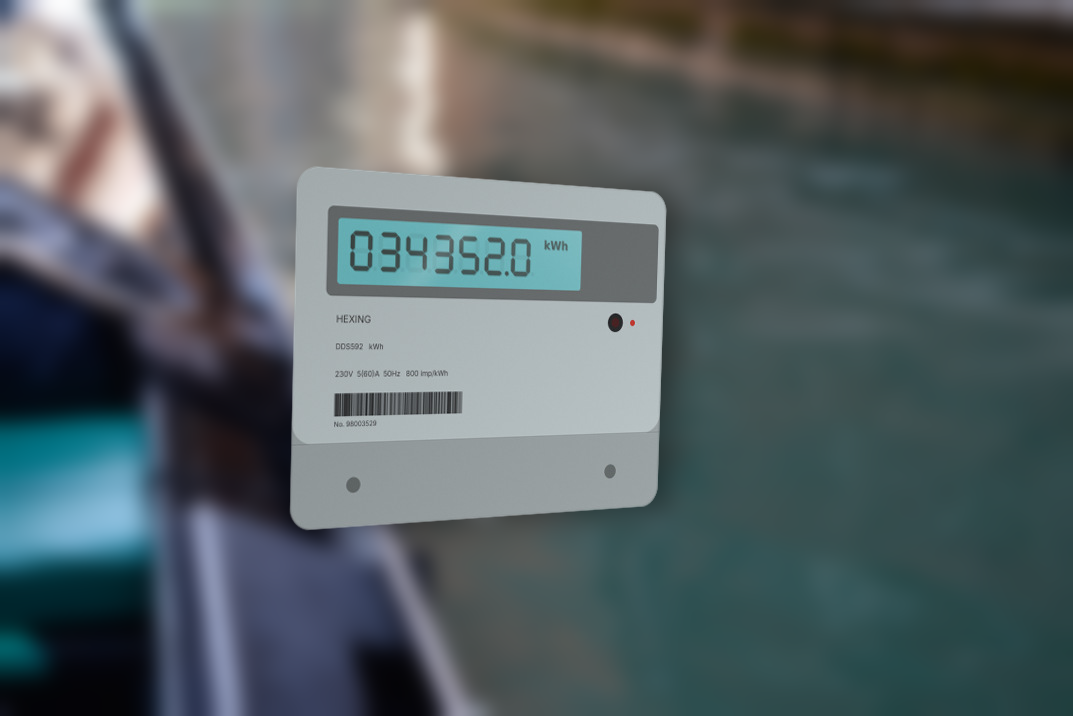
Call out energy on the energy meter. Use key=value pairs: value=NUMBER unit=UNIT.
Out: value=34352.0 unit=kWh
